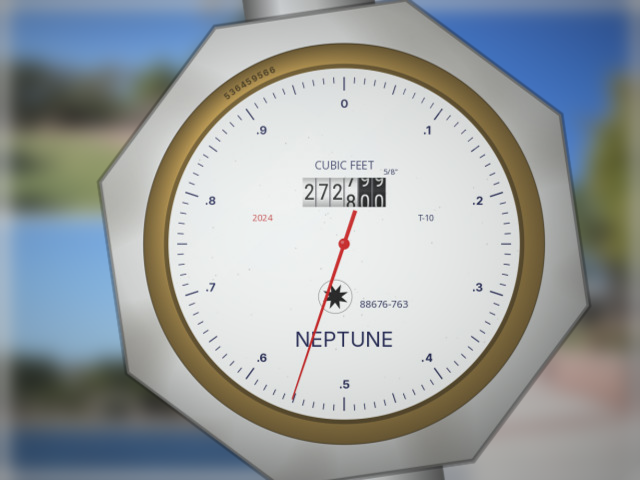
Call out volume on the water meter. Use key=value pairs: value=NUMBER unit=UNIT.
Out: value=272799.55 unit=ft³
